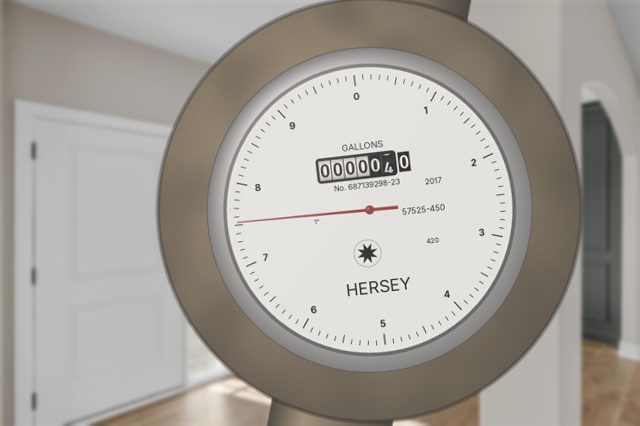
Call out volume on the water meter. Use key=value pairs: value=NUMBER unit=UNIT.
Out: value=37.5 unit=gal
